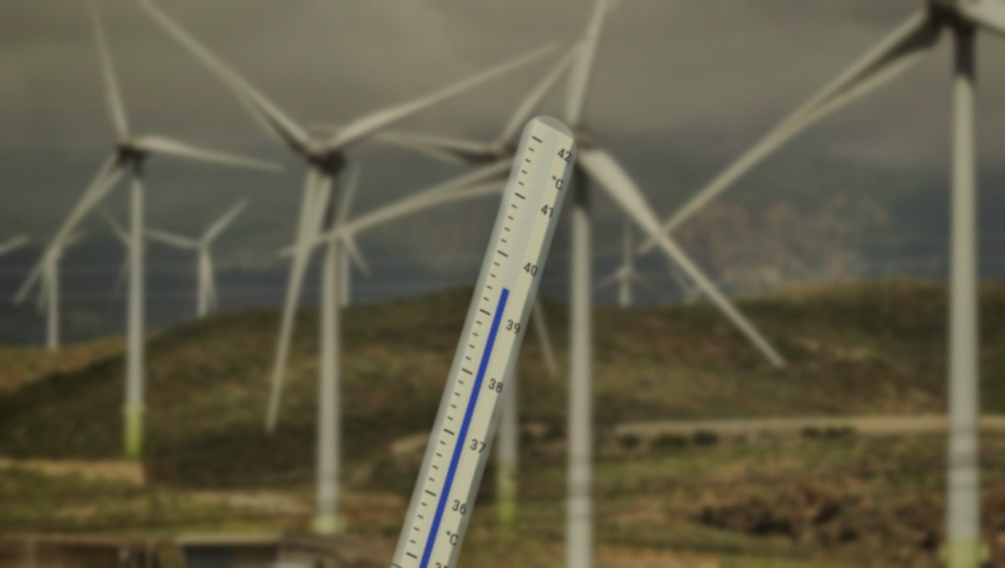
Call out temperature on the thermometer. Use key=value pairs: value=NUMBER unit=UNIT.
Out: value=39.5 unit=°C
